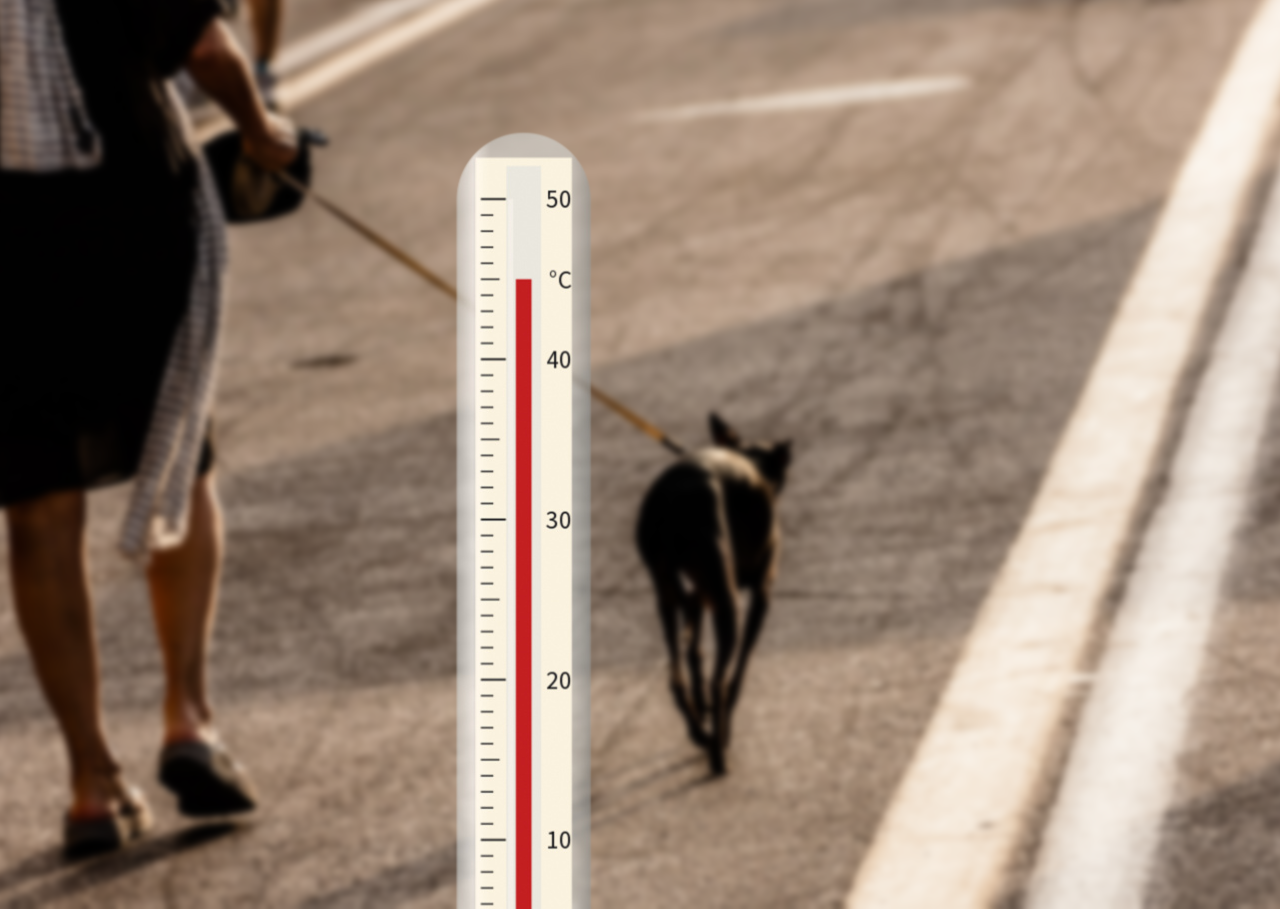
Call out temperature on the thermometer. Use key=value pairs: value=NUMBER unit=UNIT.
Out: value=45 unit=°C
